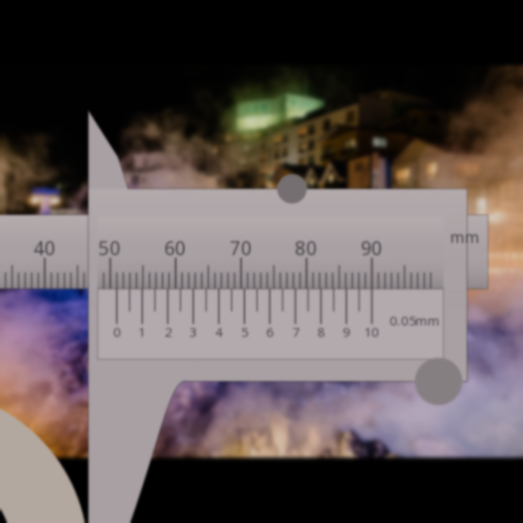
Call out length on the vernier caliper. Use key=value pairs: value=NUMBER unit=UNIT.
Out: value=51.0 unit=mm
